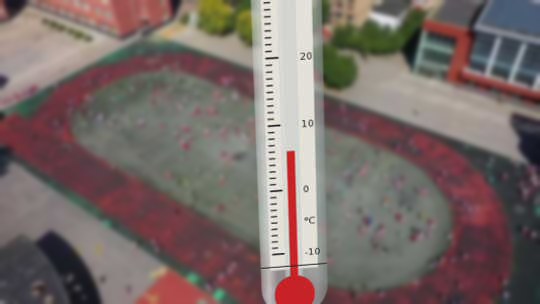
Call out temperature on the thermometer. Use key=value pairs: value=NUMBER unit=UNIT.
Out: value=6 unit=°C
